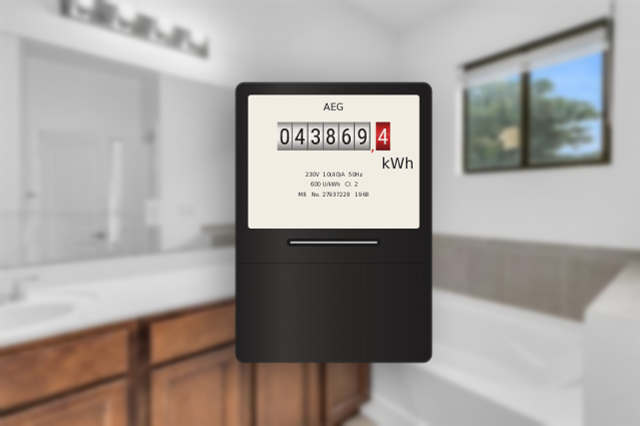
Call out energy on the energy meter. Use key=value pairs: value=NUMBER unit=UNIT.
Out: value=43869.4 unit=kWh
